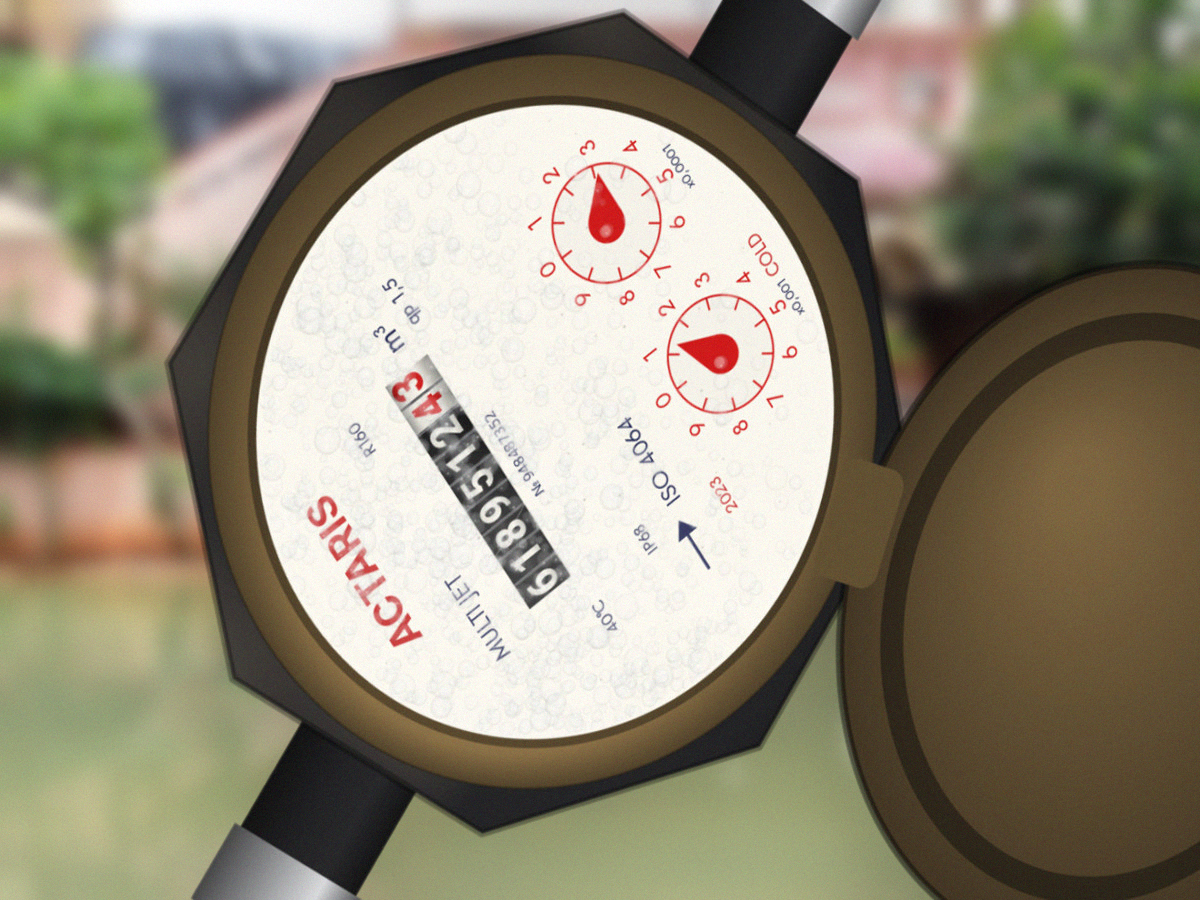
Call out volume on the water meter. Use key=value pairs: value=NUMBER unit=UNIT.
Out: value=6189512.4313 unit=m³
